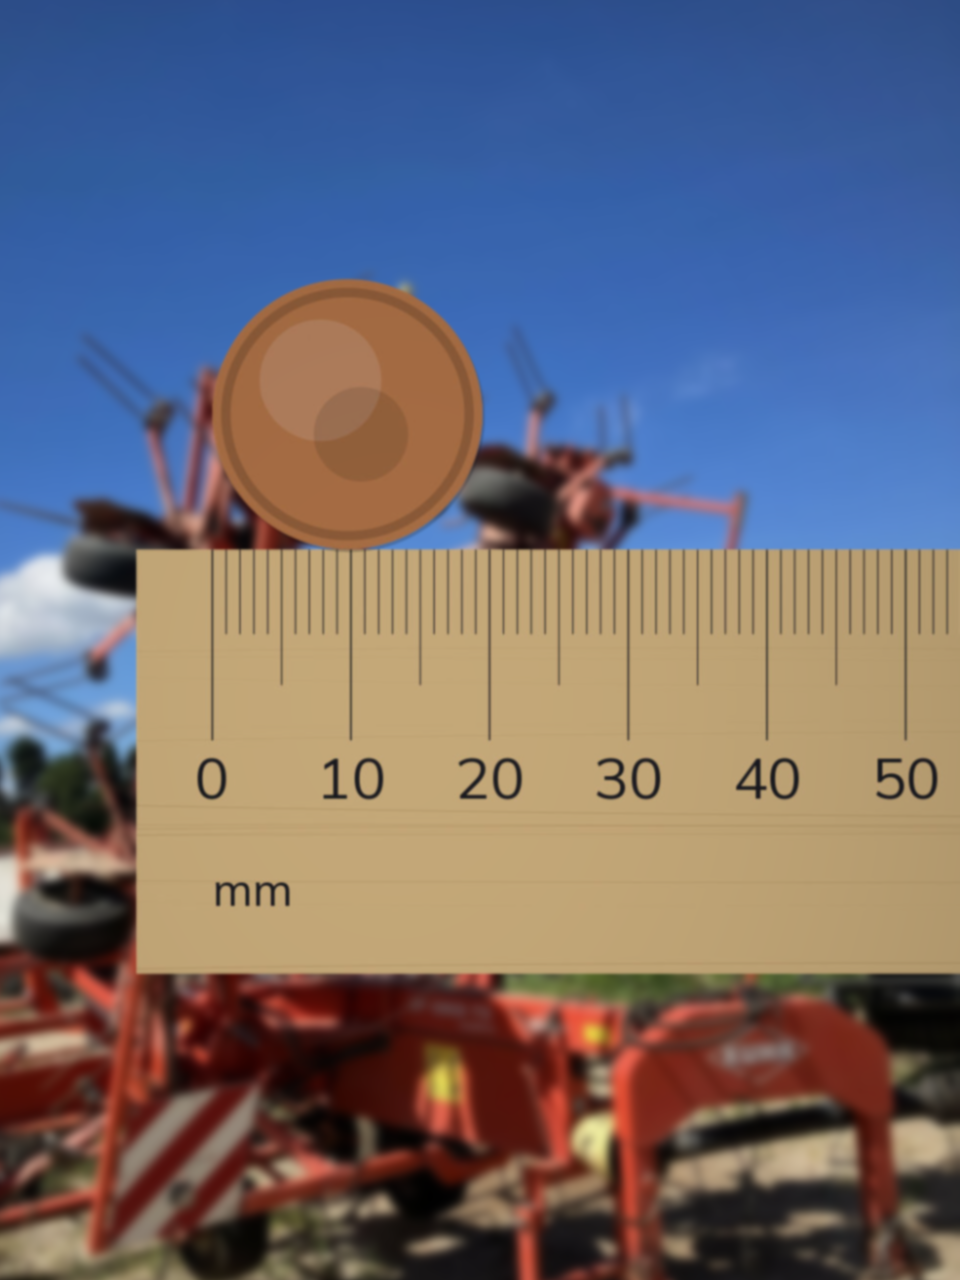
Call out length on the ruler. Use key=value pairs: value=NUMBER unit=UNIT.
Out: value=19.5 unit=mm
